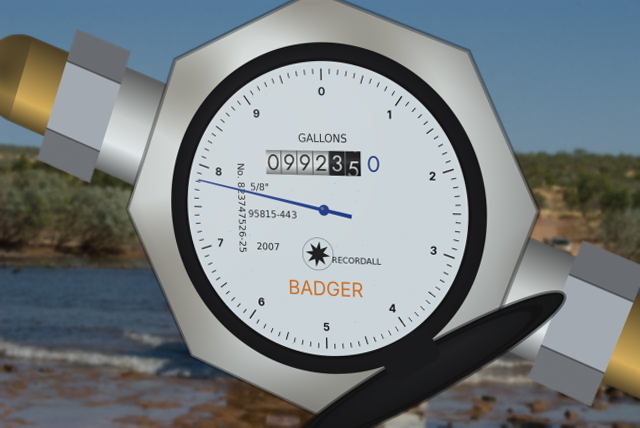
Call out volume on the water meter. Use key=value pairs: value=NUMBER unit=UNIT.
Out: value=992347.8 unit=gal
